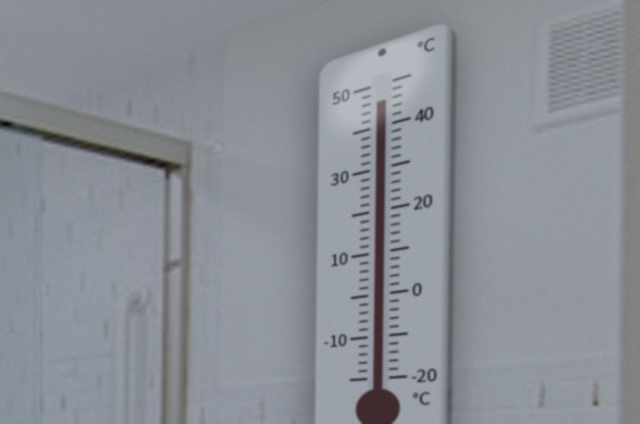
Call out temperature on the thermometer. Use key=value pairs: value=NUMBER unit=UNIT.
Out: value=46 unit=°C
